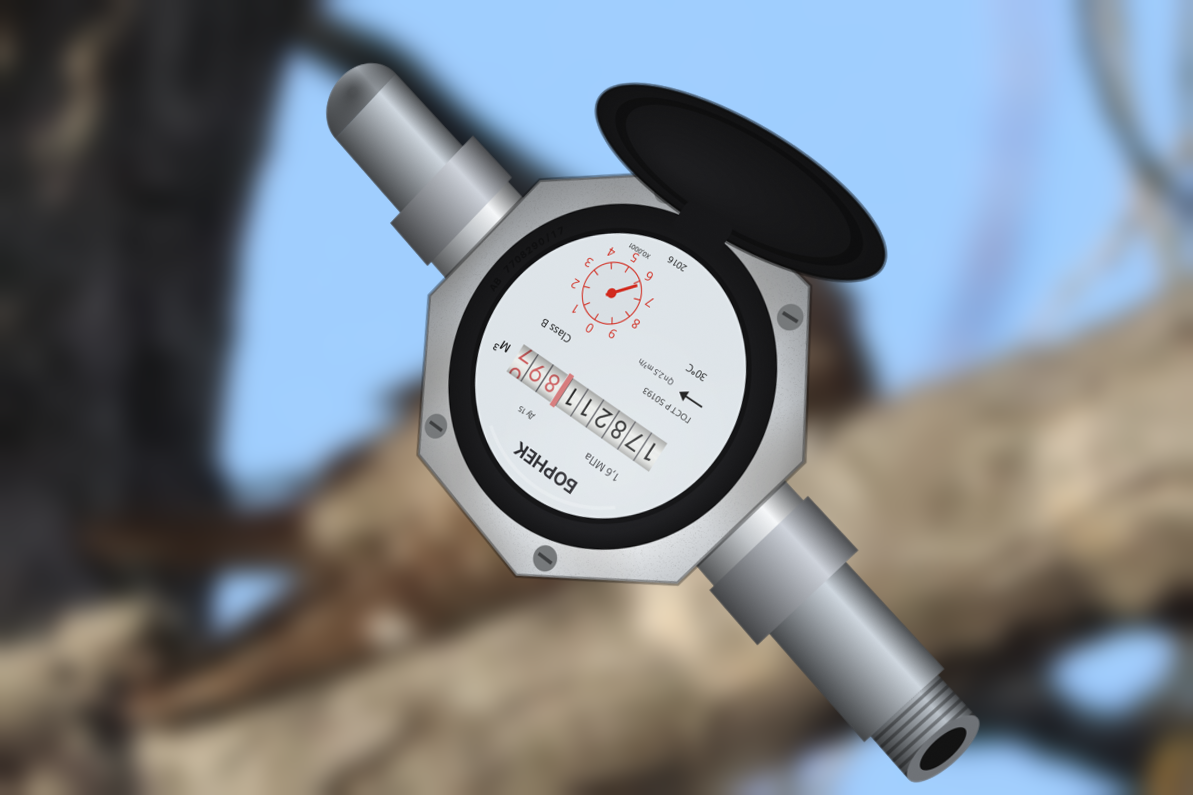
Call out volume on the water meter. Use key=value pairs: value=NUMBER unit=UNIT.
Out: value=178211.8966 unit=m³
